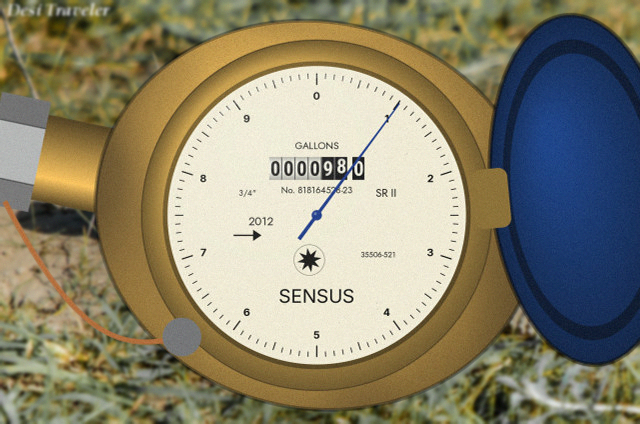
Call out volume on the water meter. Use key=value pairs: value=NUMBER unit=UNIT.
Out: value=981.0 unit=gal
